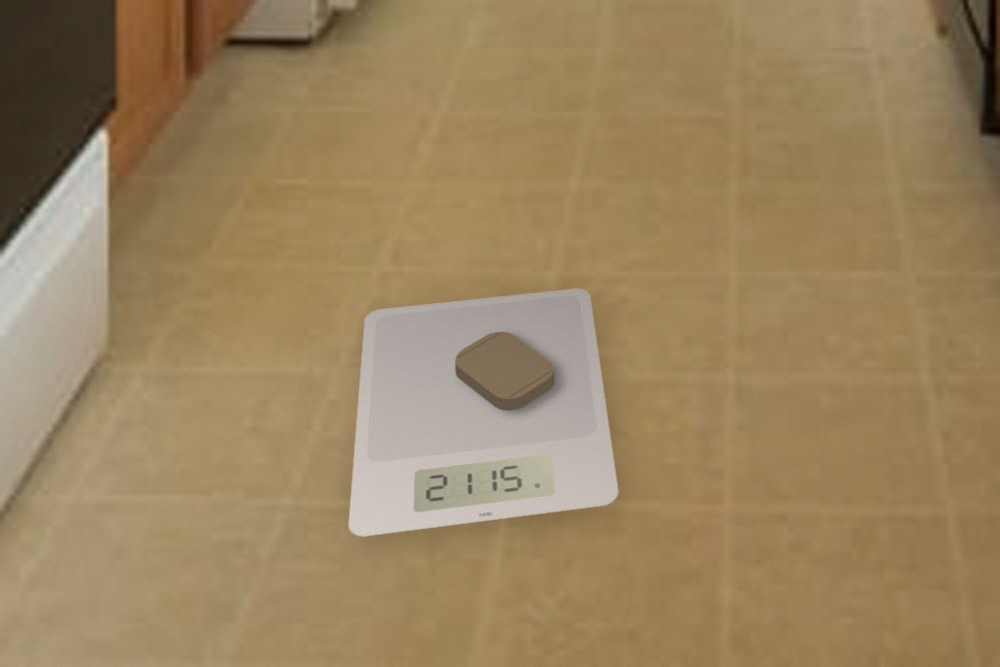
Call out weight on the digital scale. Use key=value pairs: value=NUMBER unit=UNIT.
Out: value=2115 unit=g
